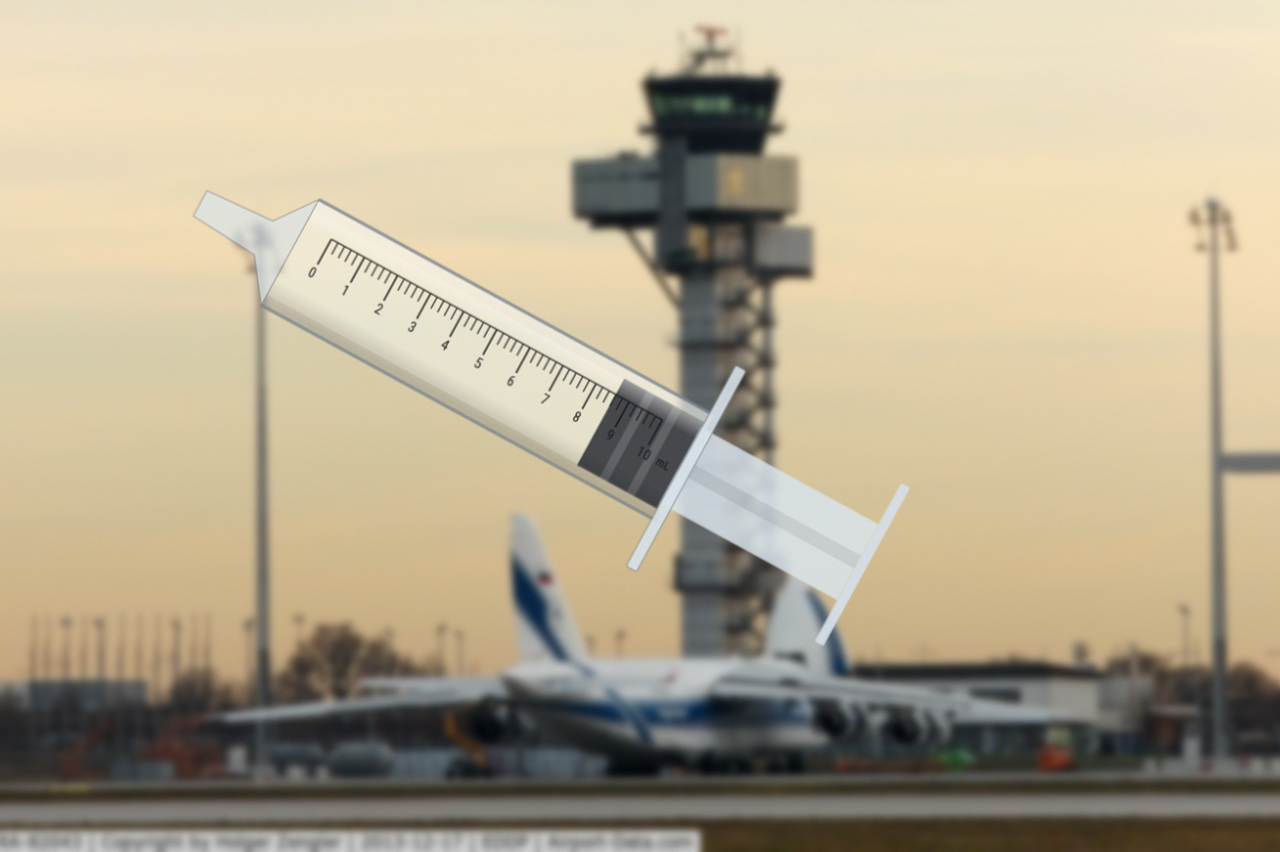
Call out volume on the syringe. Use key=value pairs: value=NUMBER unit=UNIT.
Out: value=8.6 unit=mL
